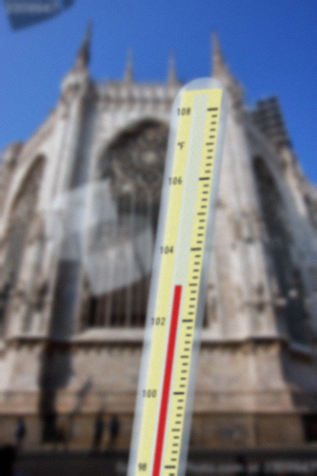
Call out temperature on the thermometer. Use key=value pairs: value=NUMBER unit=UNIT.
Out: value=103 unit=°F
